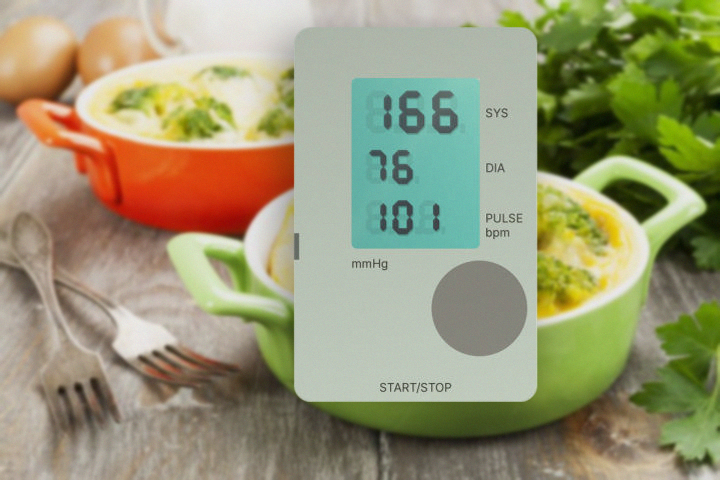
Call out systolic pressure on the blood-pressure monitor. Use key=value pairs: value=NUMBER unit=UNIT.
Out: value=166 unit=mmHg
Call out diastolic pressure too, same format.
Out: value=76 unit=mmHg
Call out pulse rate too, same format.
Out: value=101 unit=bpm
